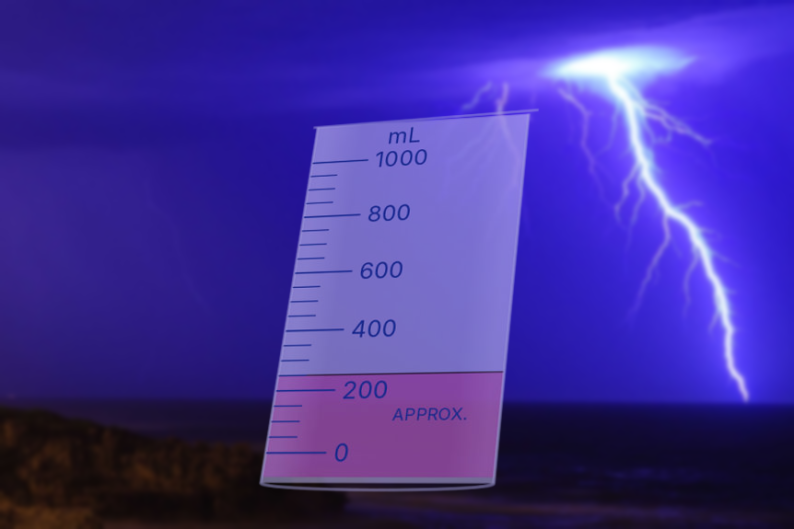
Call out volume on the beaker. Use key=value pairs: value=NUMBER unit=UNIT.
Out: value=250 unit=mL
